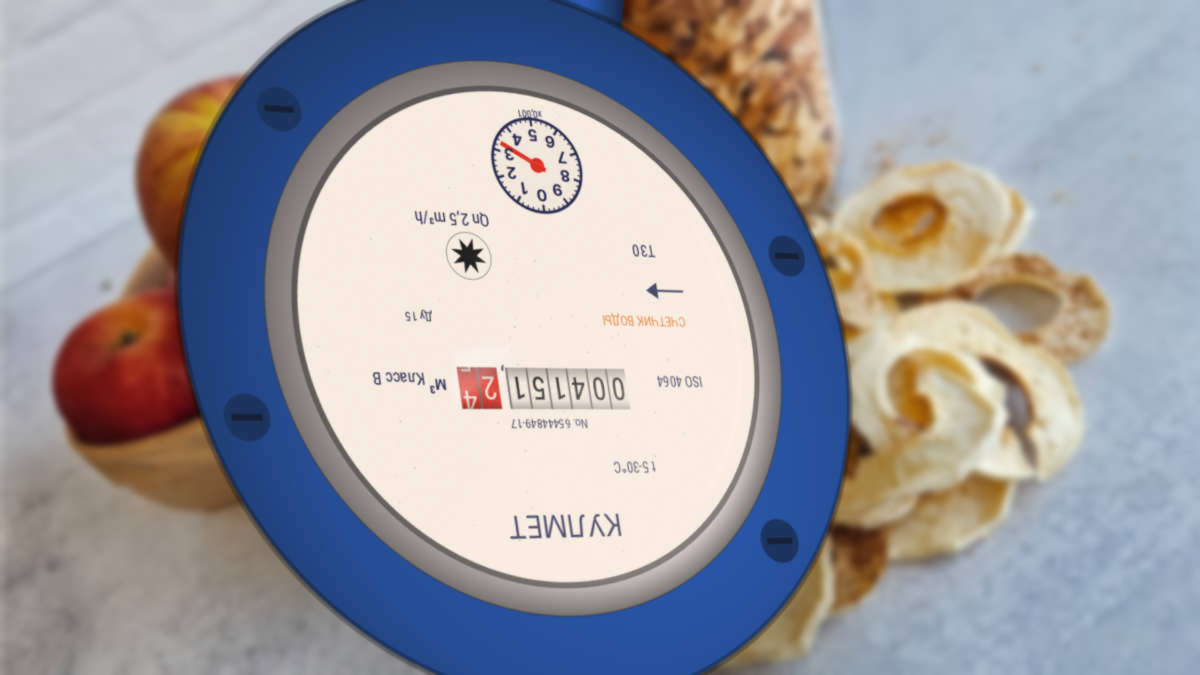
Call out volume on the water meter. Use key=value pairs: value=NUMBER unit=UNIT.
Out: value=4151.243 unit=m³
